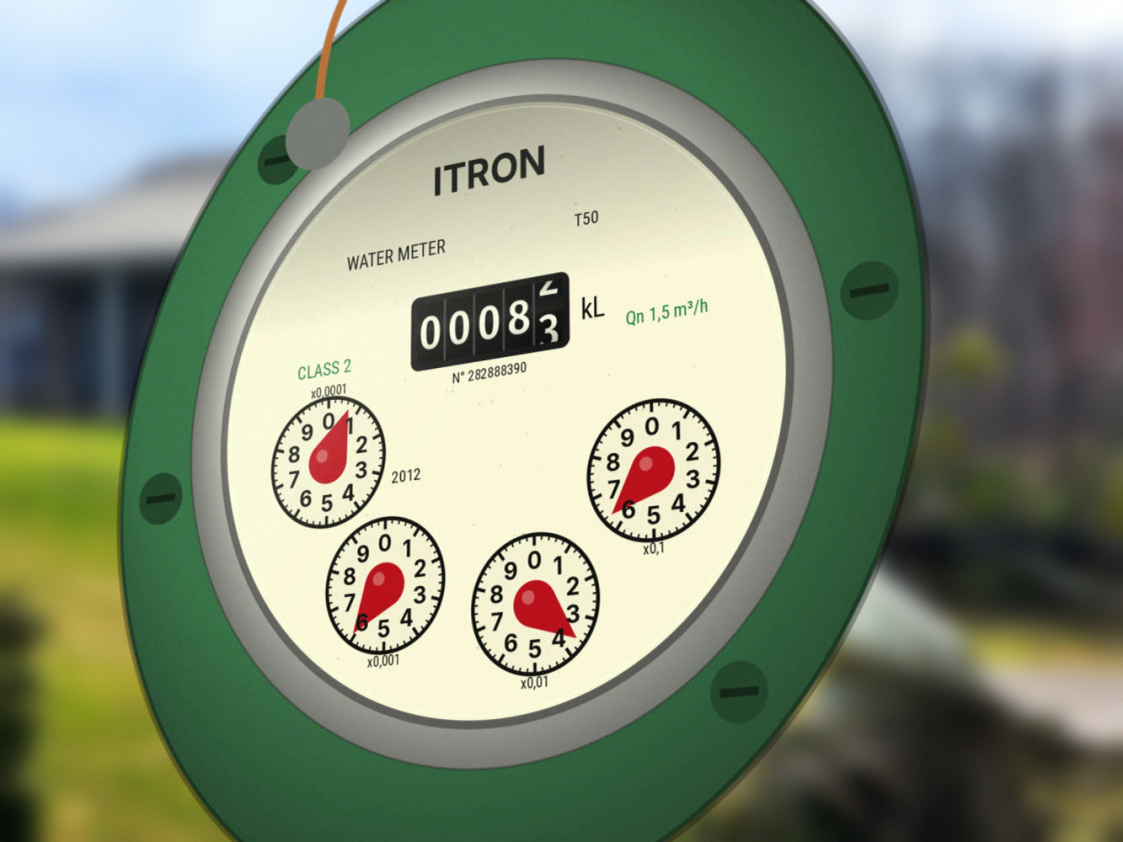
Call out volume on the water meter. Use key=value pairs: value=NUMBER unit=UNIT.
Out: value=82.6360 unit=kL
